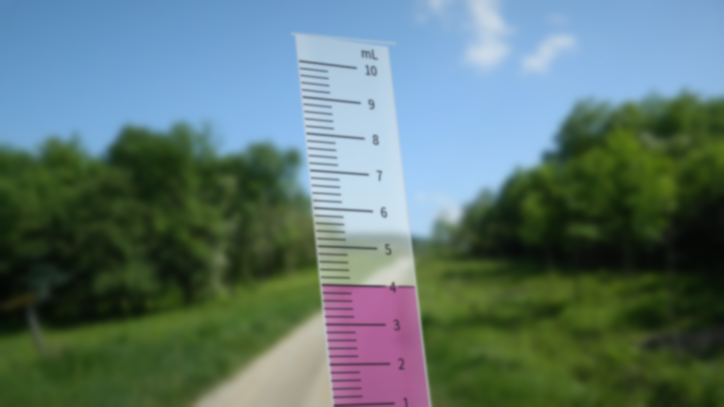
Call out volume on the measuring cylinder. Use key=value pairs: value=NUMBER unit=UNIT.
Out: value=4 unit=mL
